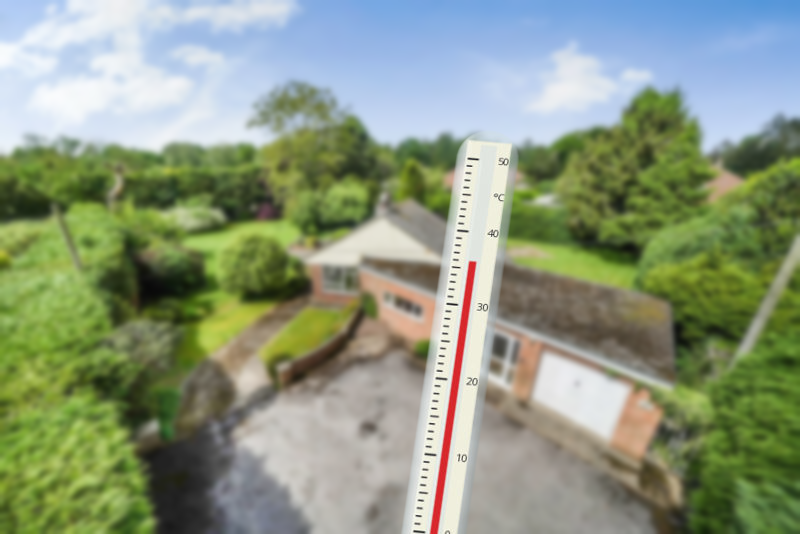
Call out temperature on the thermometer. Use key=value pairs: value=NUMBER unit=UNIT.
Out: value=36 unit=°C
